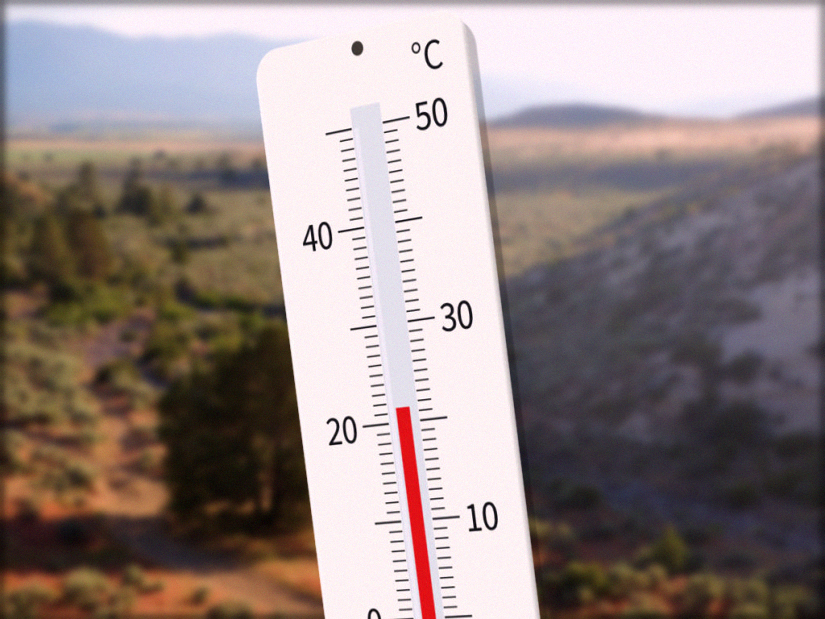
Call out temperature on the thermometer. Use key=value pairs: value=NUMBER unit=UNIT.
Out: value=21.5 unit=°C
